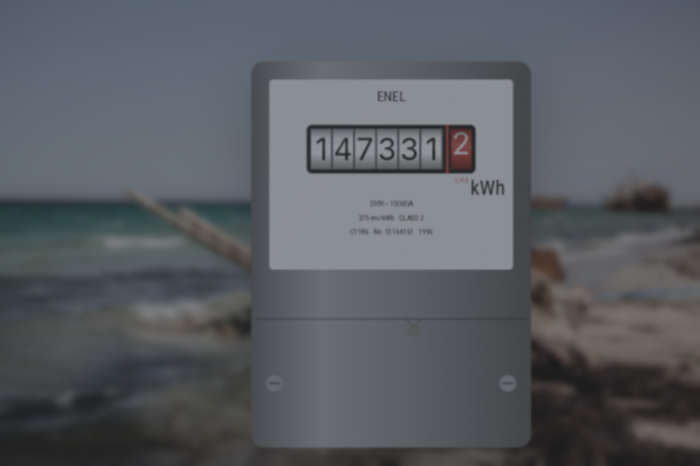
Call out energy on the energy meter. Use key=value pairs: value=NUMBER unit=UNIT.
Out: value=147331.2 unit=kWh
